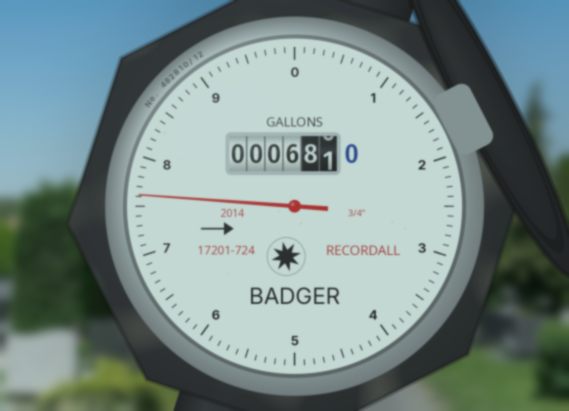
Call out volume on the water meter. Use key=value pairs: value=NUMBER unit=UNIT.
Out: value=6807.6 unit=gal
